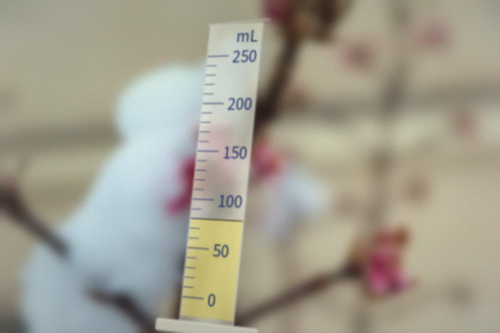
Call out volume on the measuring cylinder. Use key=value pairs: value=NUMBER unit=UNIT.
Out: value=80 unit=mL
